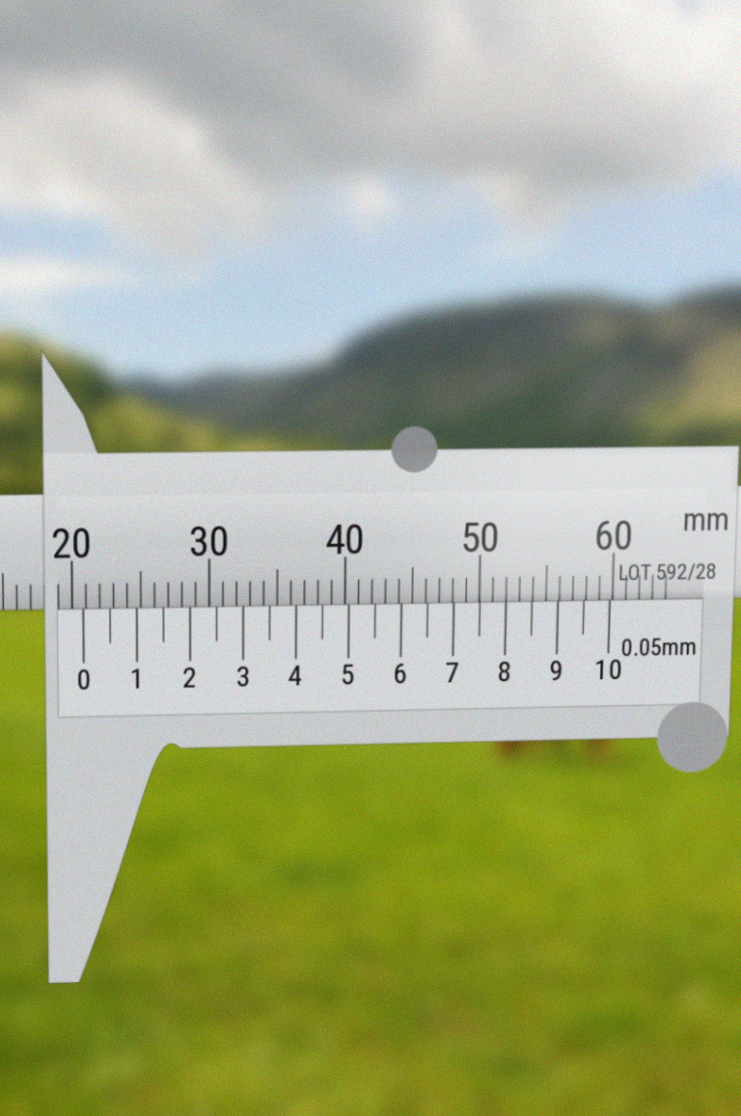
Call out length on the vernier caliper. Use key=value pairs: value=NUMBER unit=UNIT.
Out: value=20.8 unit=mm
